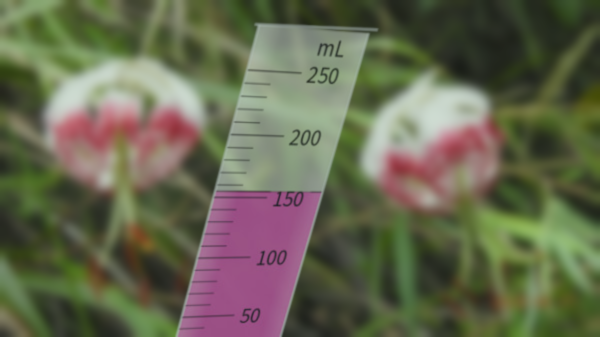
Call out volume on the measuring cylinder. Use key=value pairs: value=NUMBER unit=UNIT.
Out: value=155 unit=mL
